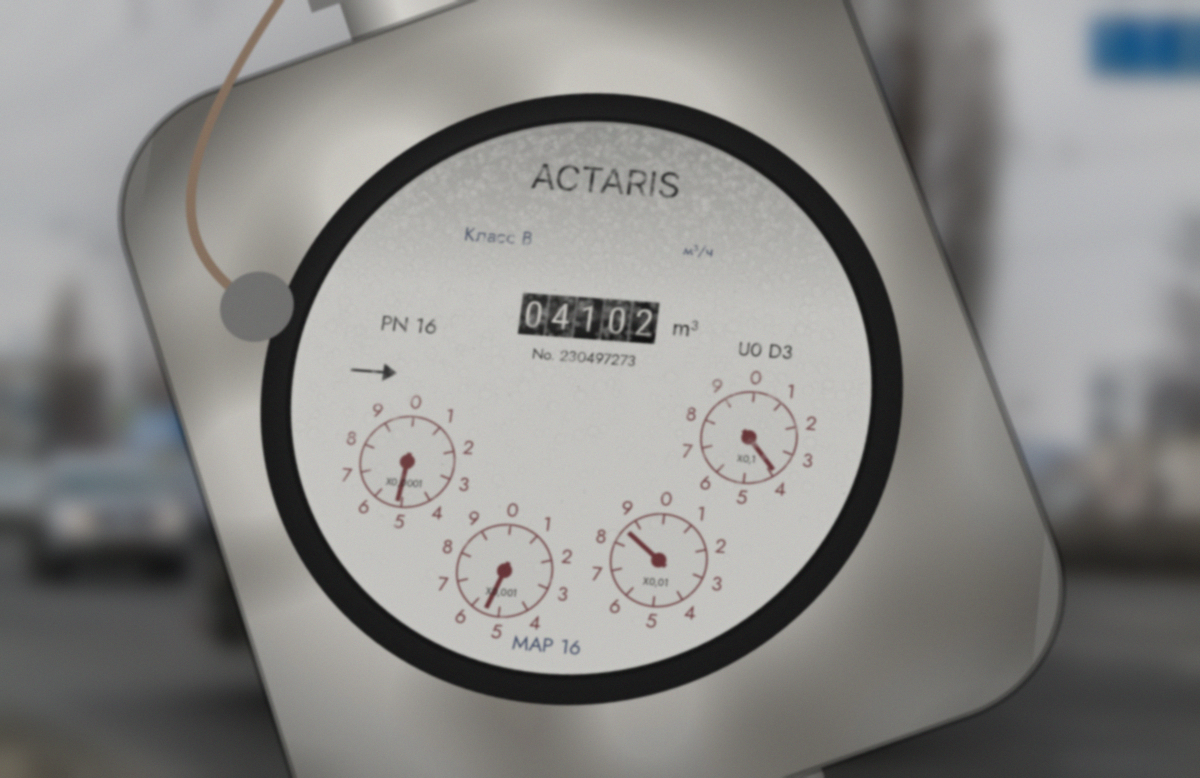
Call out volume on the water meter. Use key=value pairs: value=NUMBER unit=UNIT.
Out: value=4102.3855 unit=m³
